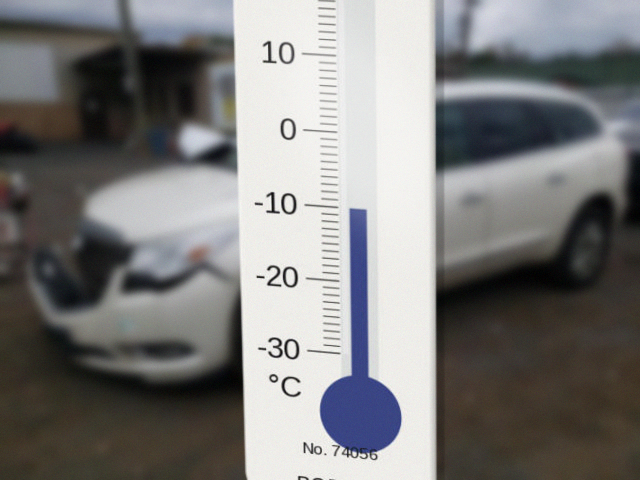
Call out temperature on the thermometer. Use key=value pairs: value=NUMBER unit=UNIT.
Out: value=-10 unit=°C
